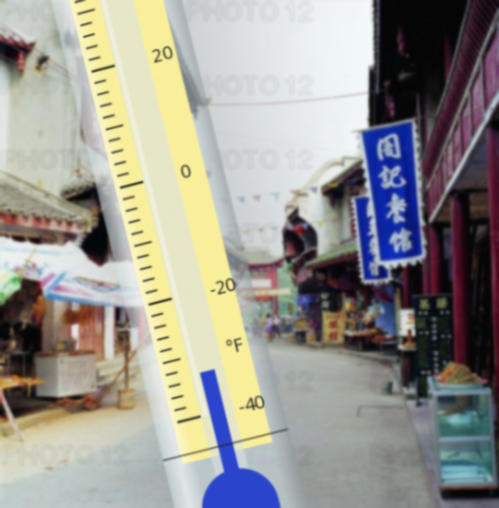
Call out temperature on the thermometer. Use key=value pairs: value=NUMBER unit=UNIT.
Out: value=-33 unit=°F
